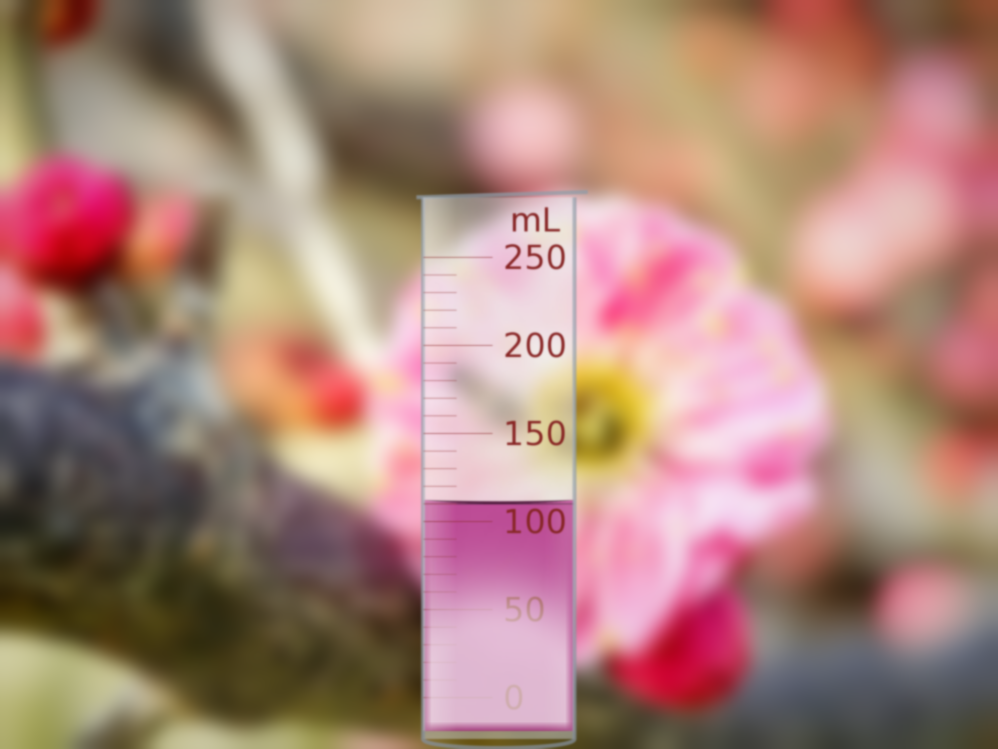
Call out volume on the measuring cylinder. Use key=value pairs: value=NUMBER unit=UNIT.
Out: value=110 unit=mL
